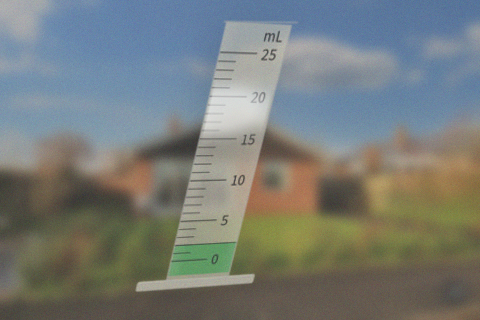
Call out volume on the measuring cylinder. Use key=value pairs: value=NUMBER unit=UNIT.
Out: value=2 unit=mL
